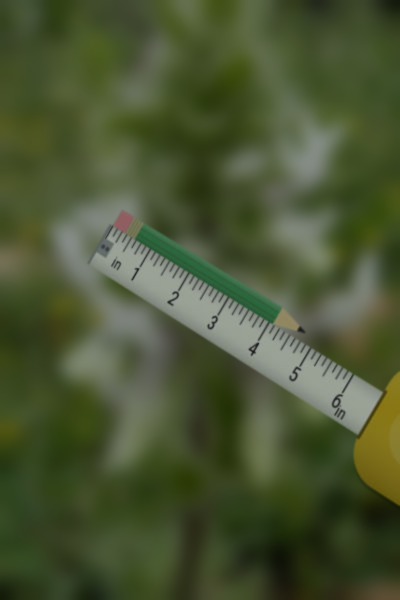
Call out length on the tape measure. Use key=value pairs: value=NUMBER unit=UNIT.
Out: value=4.75 unit=in
